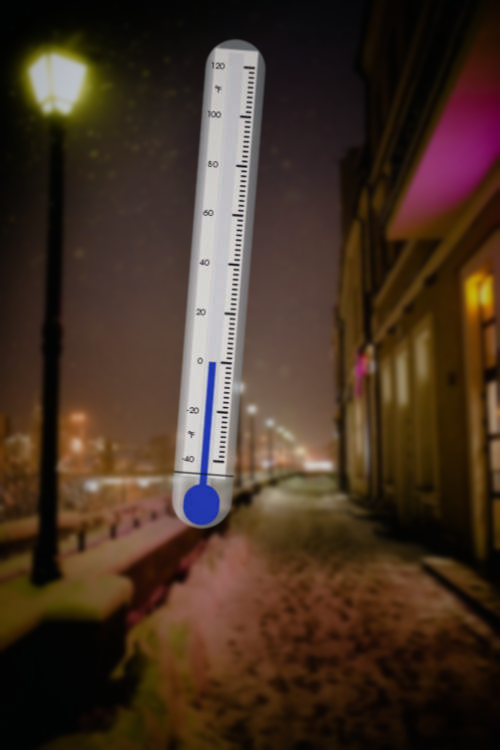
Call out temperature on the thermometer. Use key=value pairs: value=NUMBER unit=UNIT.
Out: value=0 unit=°F
